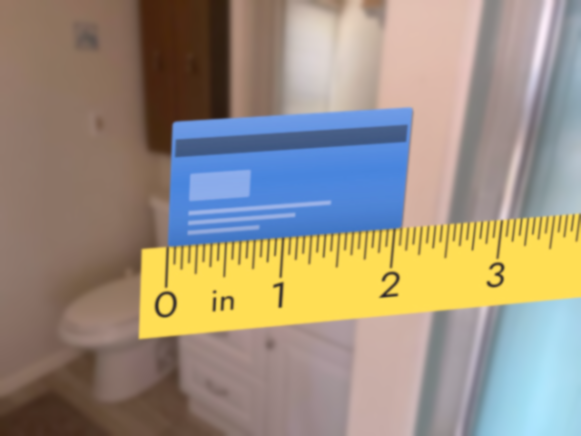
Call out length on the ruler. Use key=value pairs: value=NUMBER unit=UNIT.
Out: value=2.0625 unit=in
